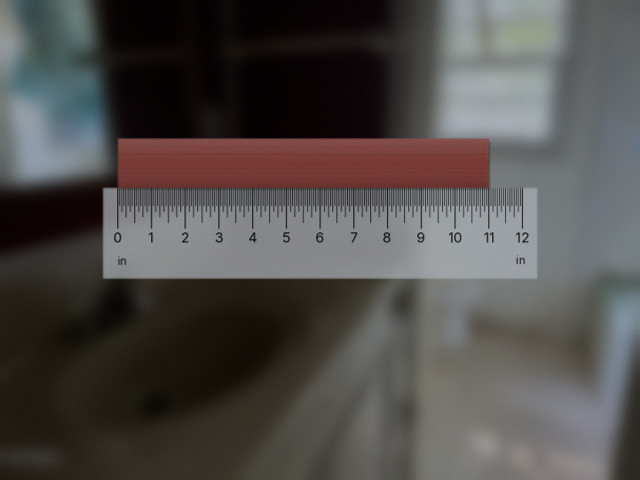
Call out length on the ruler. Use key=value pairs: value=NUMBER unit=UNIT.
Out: value=11 unit=in
